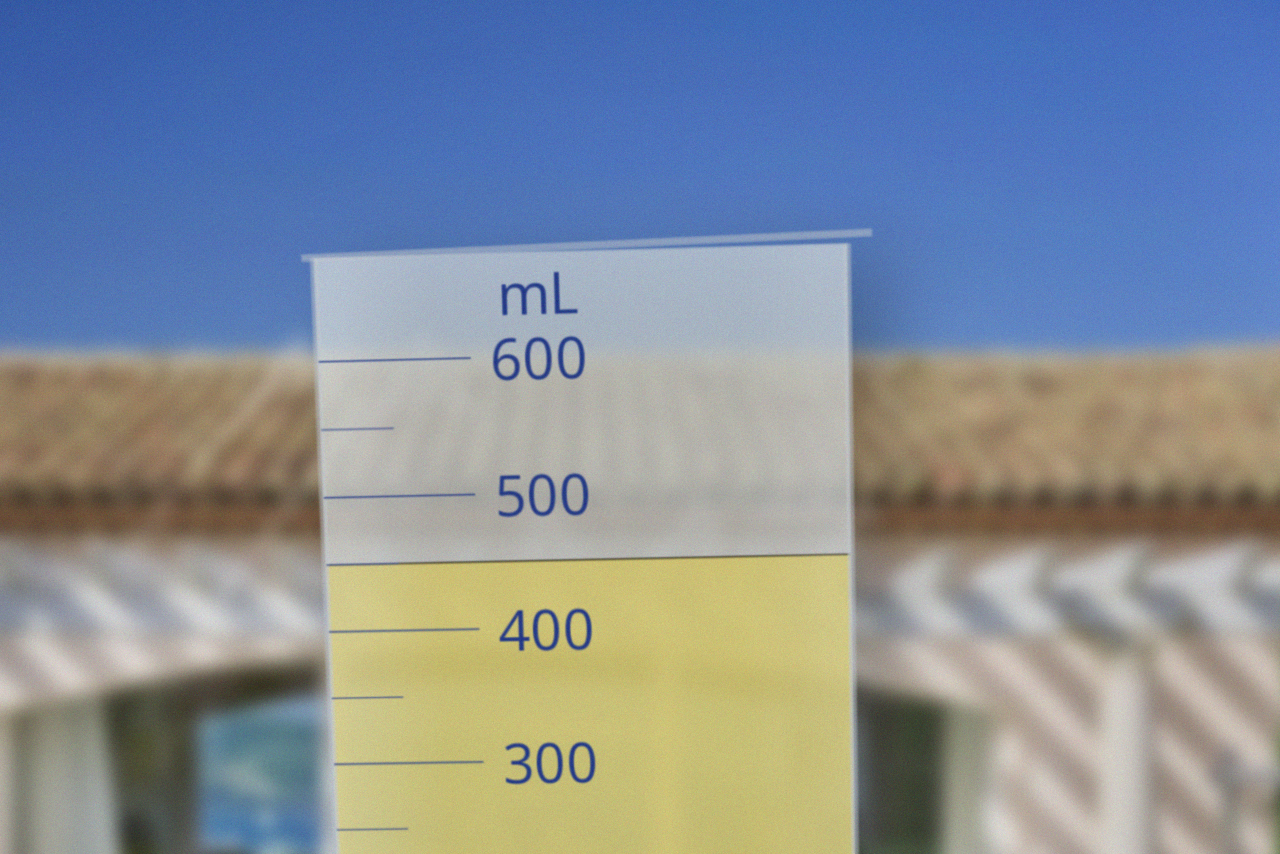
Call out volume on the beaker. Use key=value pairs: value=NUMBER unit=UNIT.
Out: value=450 unit=mL
